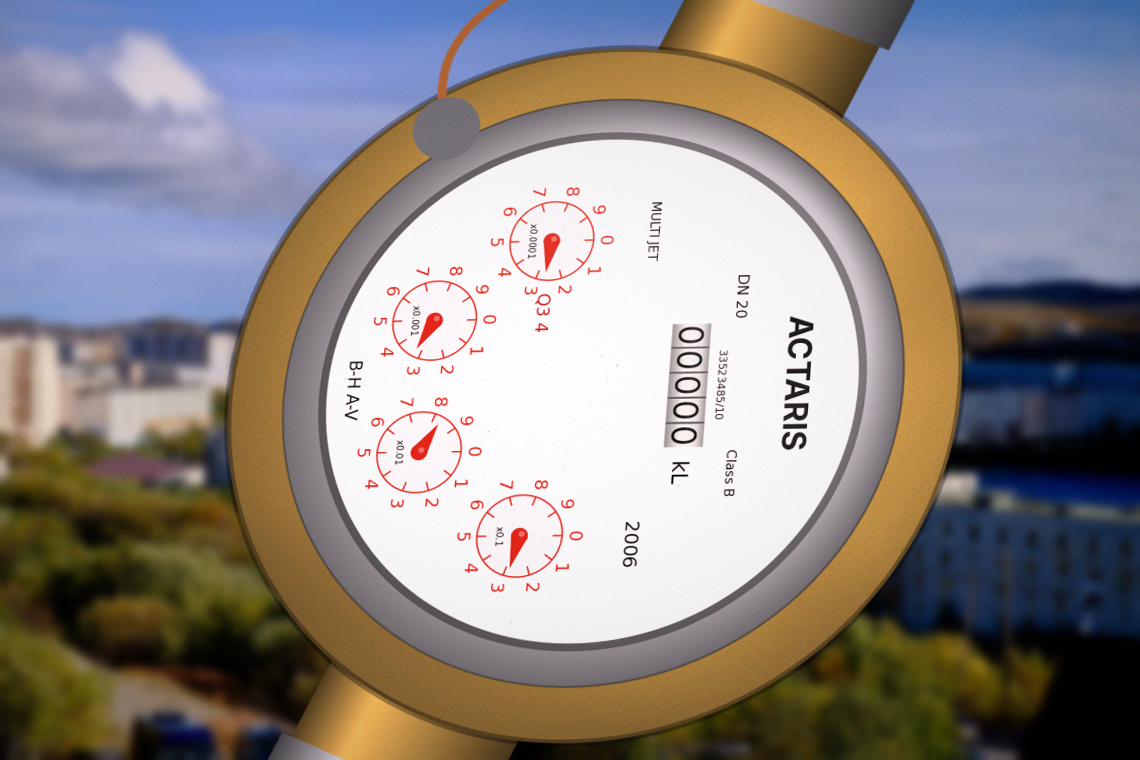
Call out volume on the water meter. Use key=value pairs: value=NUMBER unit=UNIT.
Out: value=0.2832 unit=kL
